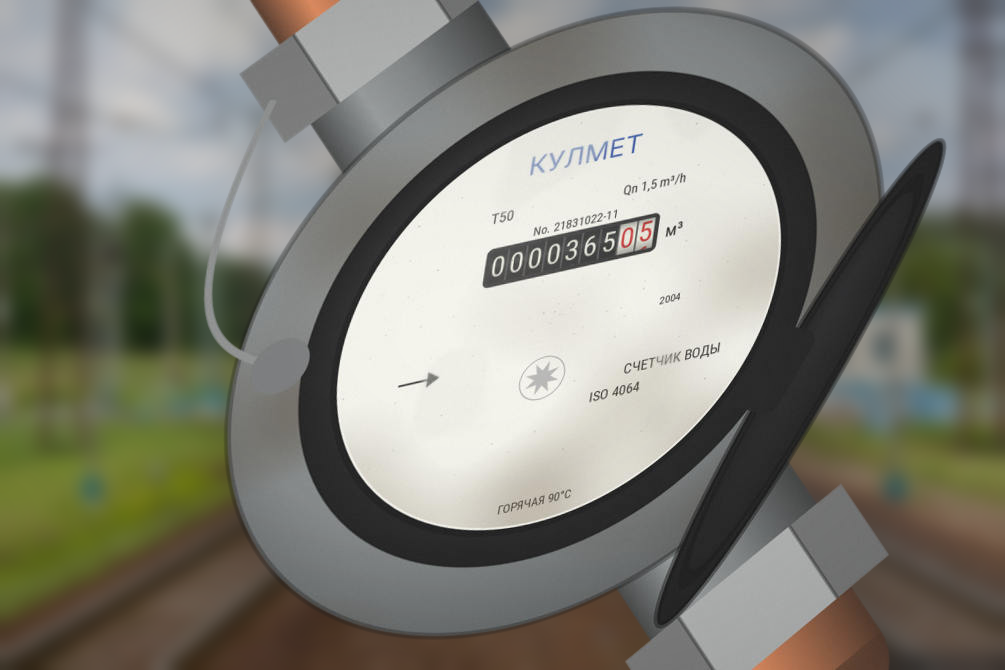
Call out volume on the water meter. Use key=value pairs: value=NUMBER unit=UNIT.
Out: value=365.05 unit=m³
